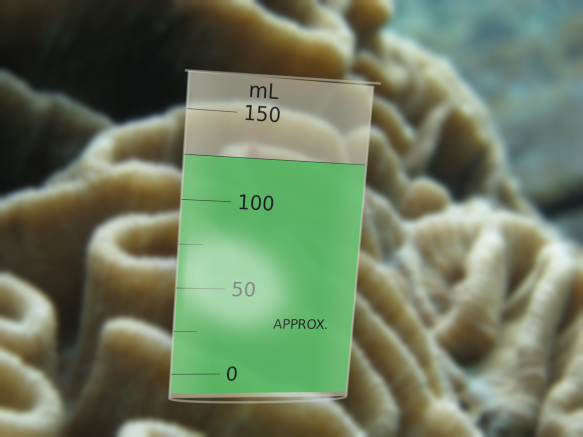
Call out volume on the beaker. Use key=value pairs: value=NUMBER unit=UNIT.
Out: value=125 unit=mL
